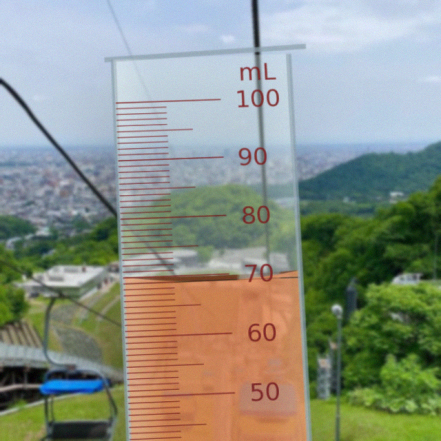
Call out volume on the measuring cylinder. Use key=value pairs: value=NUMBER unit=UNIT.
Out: value=69 unit=mL
